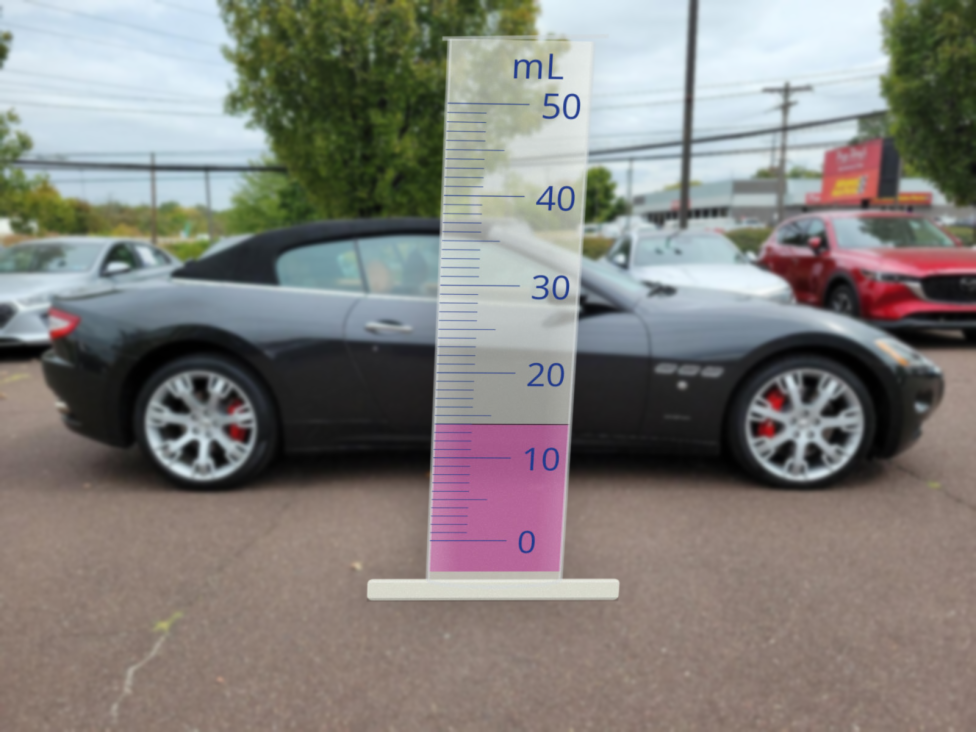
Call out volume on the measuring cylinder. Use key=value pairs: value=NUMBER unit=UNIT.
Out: value=14 unit=mL
